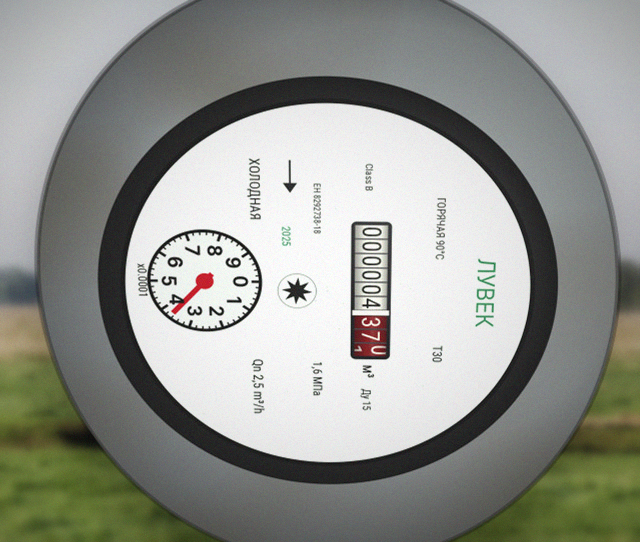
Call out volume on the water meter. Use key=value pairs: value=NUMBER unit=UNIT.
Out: value=4.3703 unit=m³
